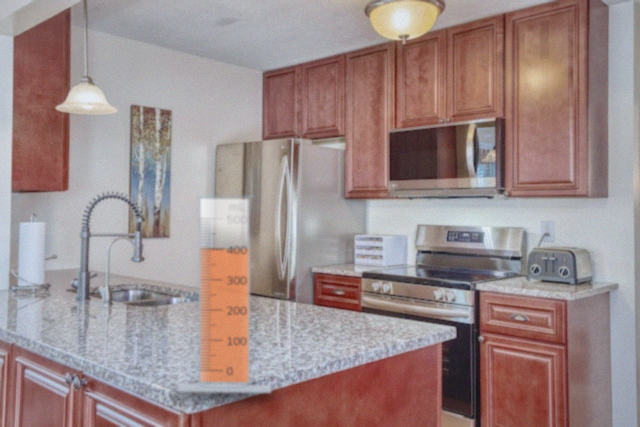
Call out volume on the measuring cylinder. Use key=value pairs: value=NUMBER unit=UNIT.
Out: value=400 unit=mL
